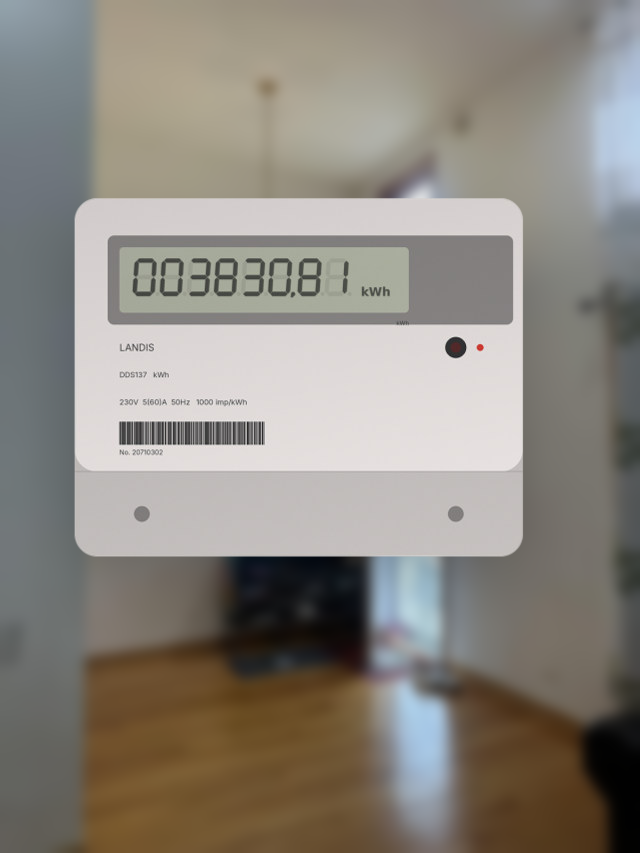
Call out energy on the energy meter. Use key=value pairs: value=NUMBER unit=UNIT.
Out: value=3830.81 unit=kWh
